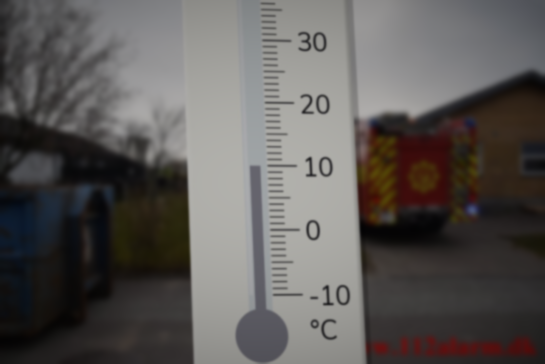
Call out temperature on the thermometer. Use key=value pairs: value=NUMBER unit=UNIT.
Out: value=10 unit=°C
